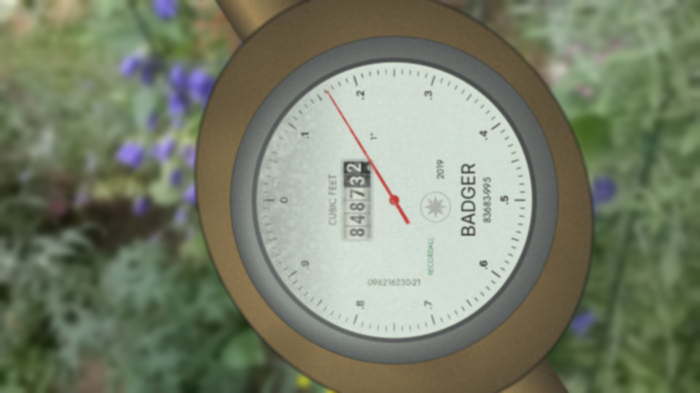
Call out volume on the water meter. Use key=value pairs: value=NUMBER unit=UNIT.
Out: value=848732.16 unit=ft³
